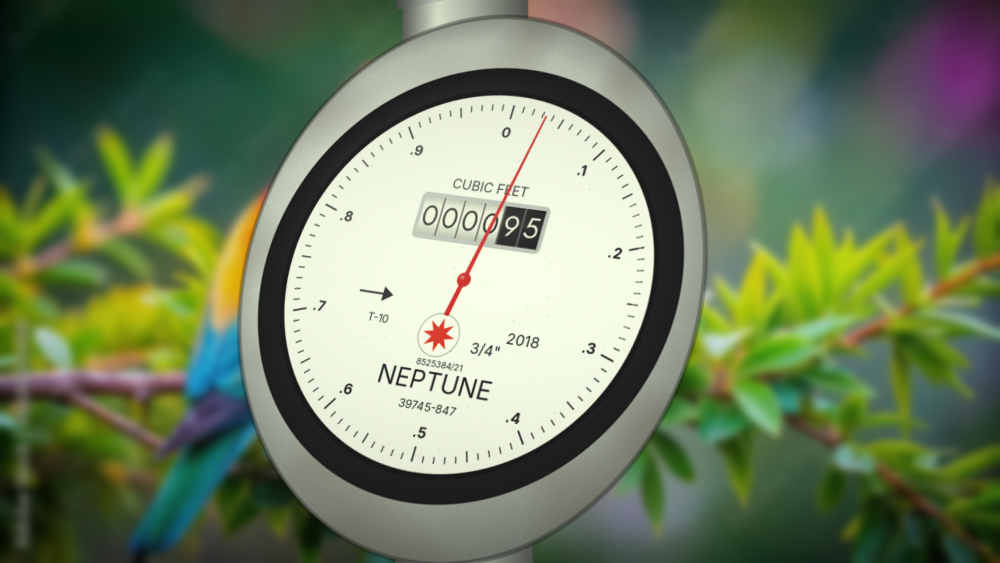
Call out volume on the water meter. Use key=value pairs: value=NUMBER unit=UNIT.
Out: value=95.03 unit=ft³
